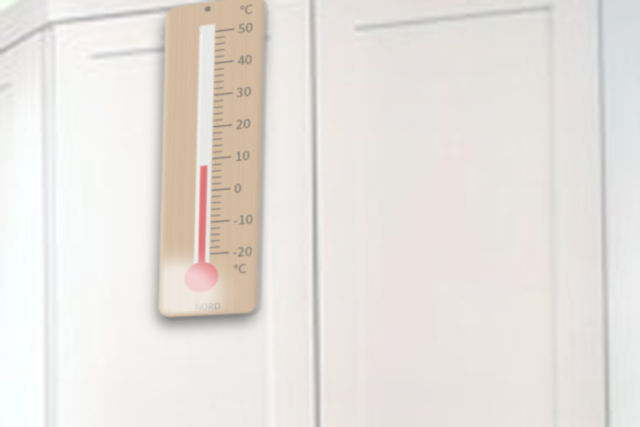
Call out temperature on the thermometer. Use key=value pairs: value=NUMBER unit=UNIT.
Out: value=8 unit=°C
